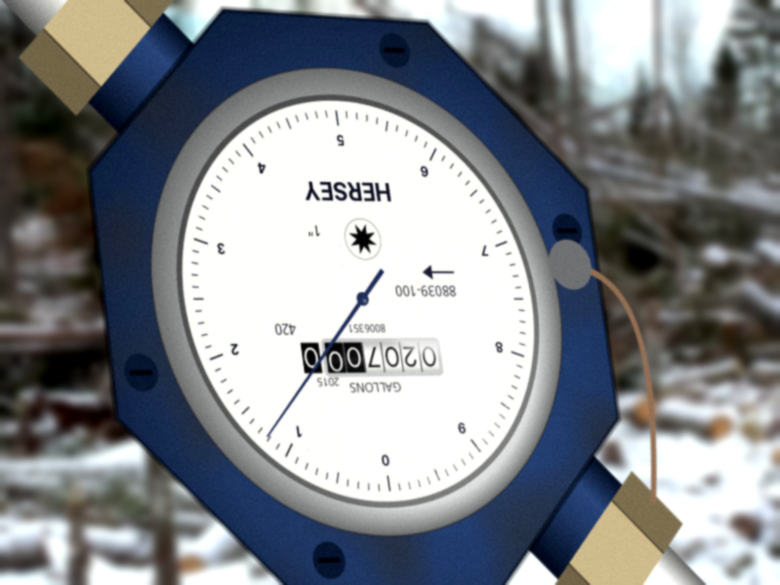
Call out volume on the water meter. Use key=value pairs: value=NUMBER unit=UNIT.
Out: value=207001.2 unit=gal
